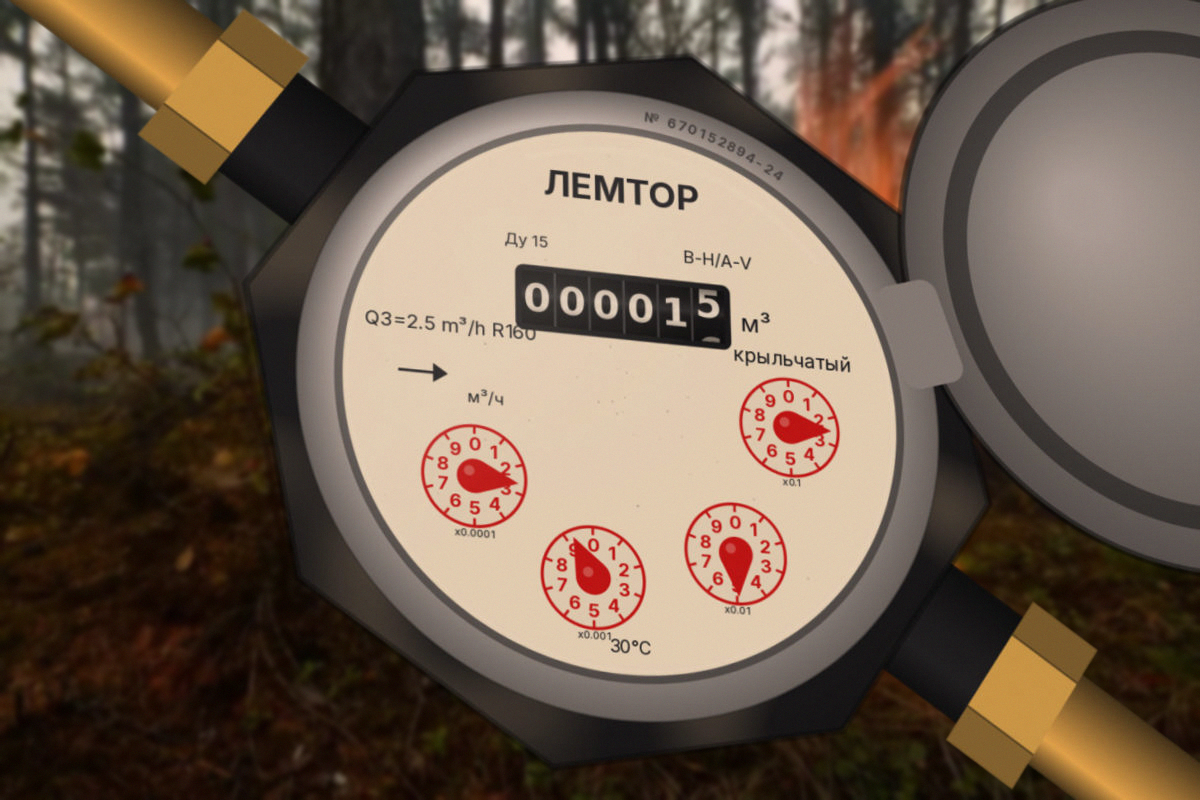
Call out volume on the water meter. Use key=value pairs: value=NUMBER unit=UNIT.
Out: value=15.2492 unit=m³
